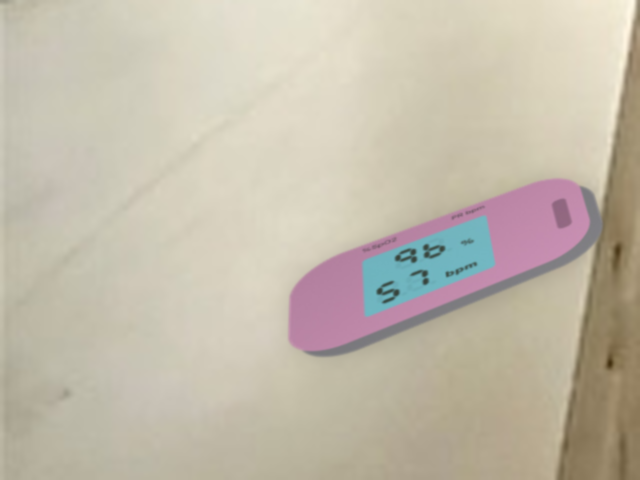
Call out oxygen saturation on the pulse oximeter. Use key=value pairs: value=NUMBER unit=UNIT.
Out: value=96 unit=%
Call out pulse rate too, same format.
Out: value=57 unit=bpm
